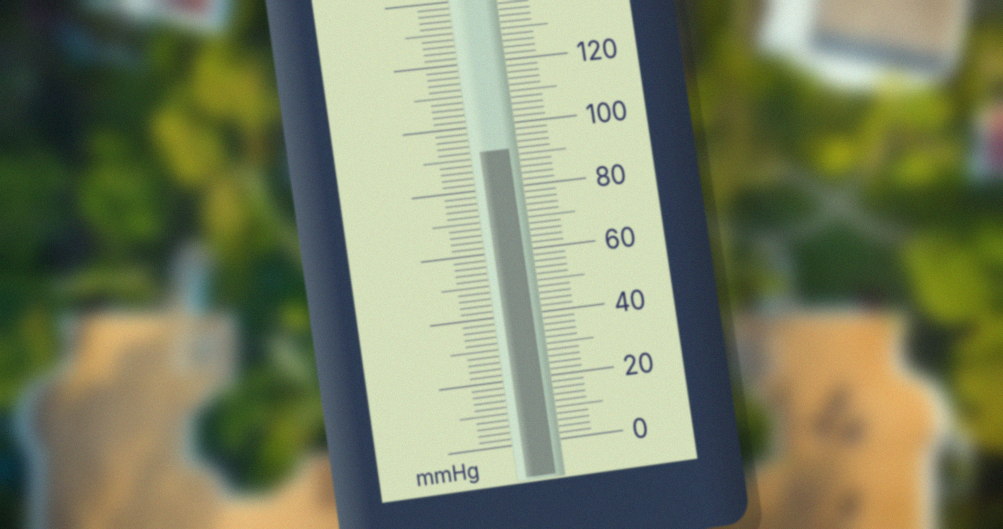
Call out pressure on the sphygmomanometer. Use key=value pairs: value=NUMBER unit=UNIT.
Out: value=92 unit=mmHg
